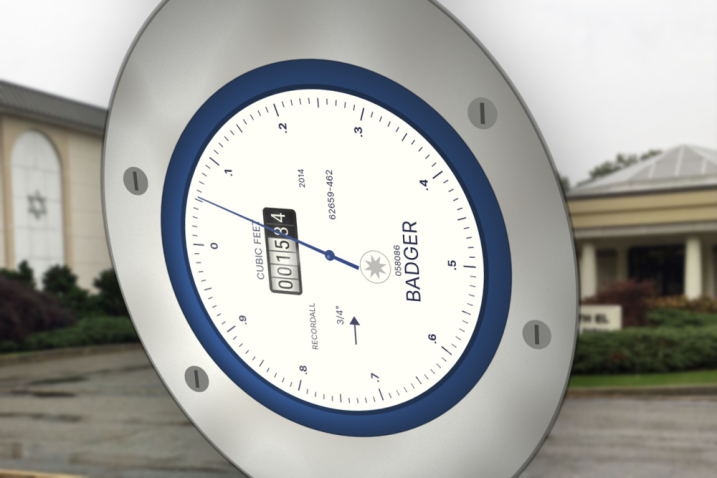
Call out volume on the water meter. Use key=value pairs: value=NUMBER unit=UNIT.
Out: value=1584.05 unit=ft³
